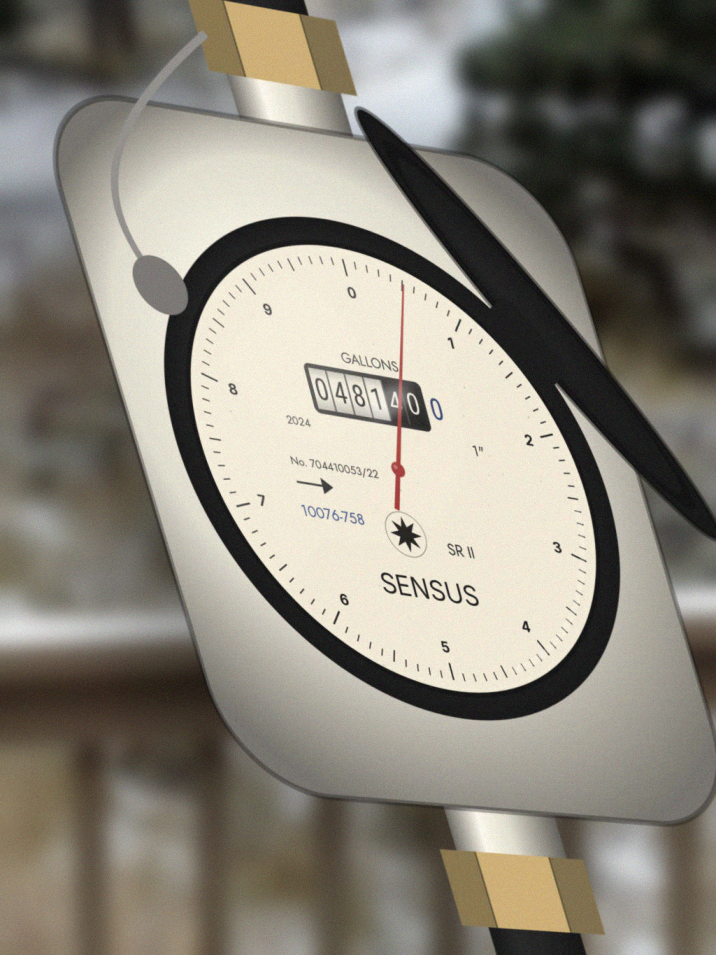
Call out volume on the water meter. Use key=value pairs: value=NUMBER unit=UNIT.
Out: value=481400.5 unit=gal
